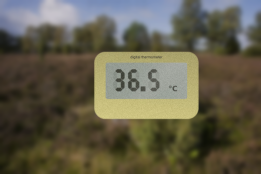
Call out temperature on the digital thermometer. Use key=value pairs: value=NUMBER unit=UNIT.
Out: value=36.5 unit=°C
